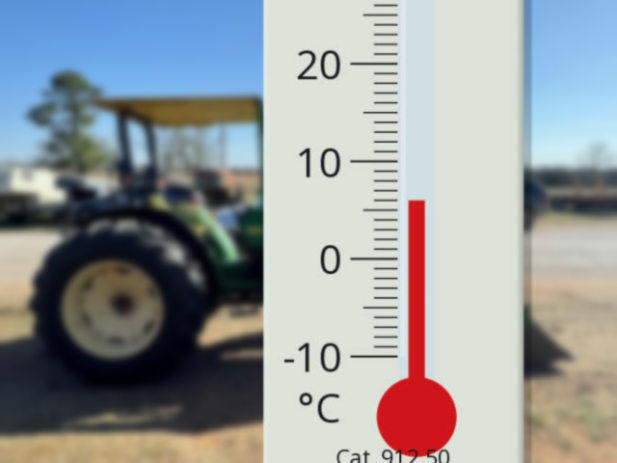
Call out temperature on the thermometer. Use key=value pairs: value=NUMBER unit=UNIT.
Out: value=6 unit=°C
